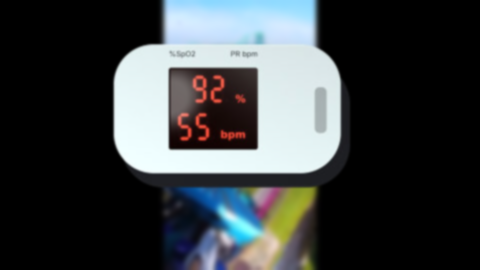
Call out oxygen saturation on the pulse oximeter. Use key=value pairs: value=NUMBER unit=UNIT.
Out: value=92 unit=%
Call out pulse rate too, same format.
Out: value=55 unit=bpm
